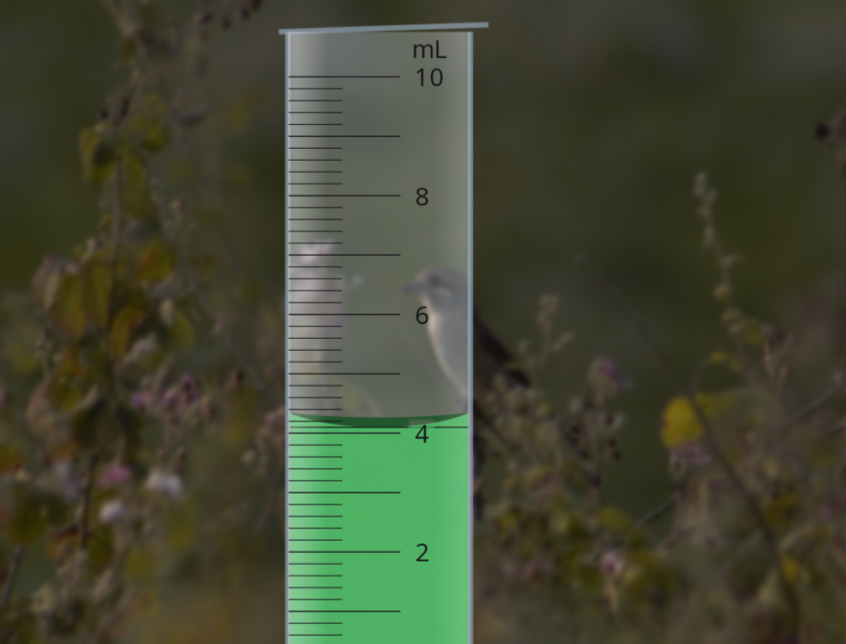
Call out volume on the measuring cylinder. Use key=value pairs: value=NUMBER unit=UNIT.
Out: value=4.1 unit=mL
